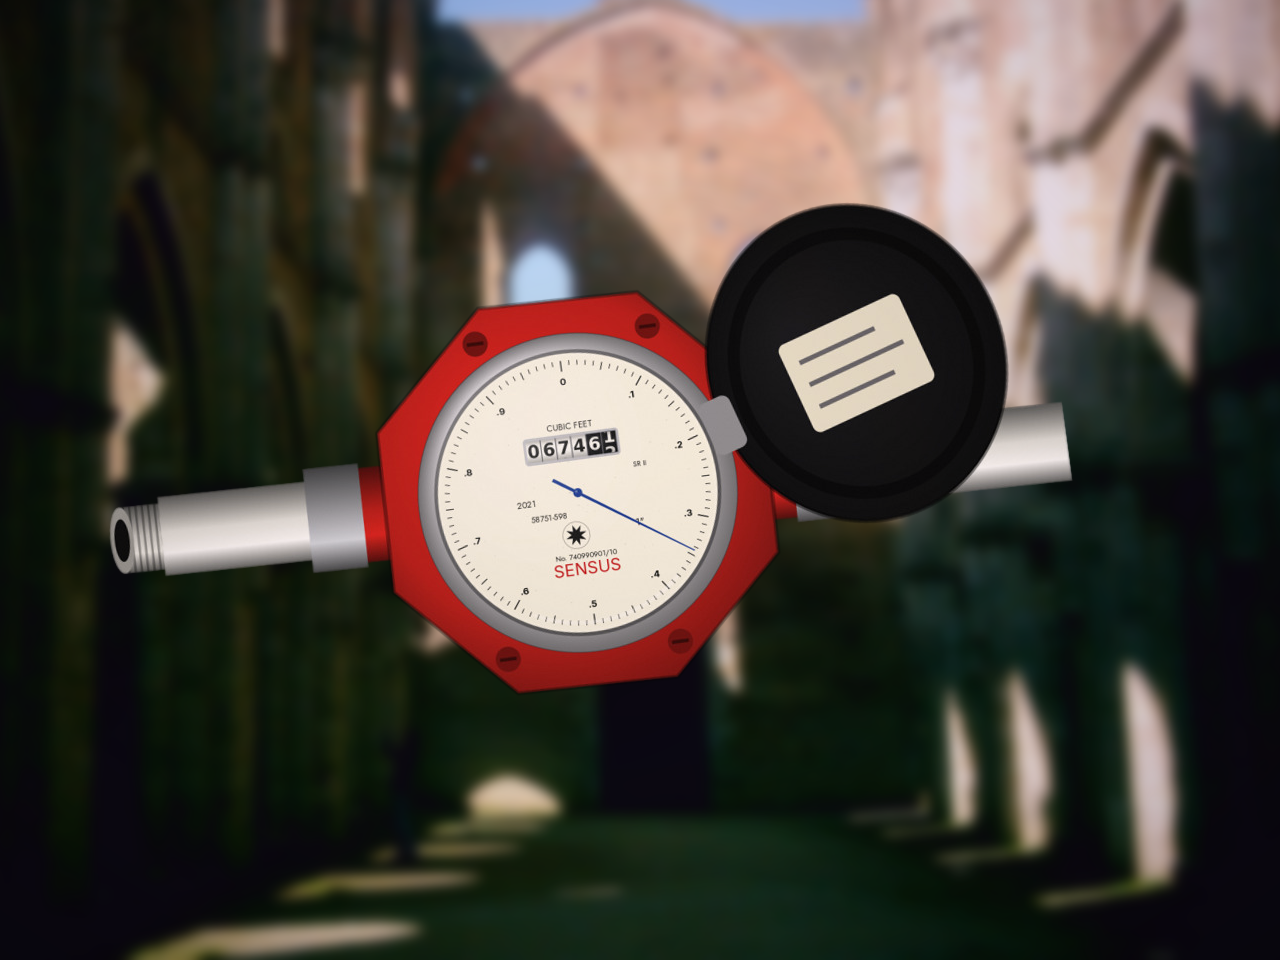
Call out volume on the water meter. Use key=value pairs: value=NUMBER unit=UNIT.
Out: value=67461.34 unit=ft³
